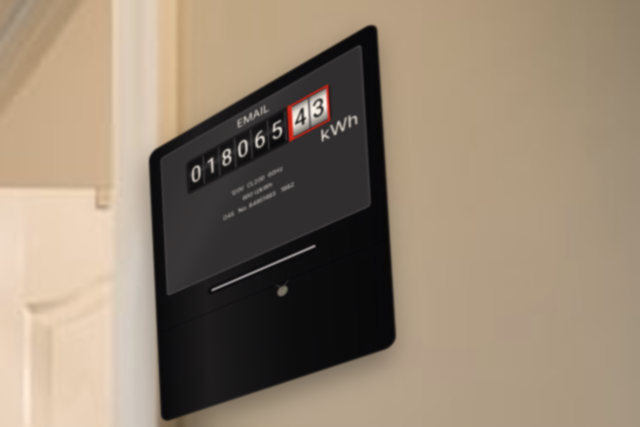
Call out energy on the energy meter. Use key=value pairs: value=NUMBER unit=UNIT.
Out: value=18065.43 unit=kWh
